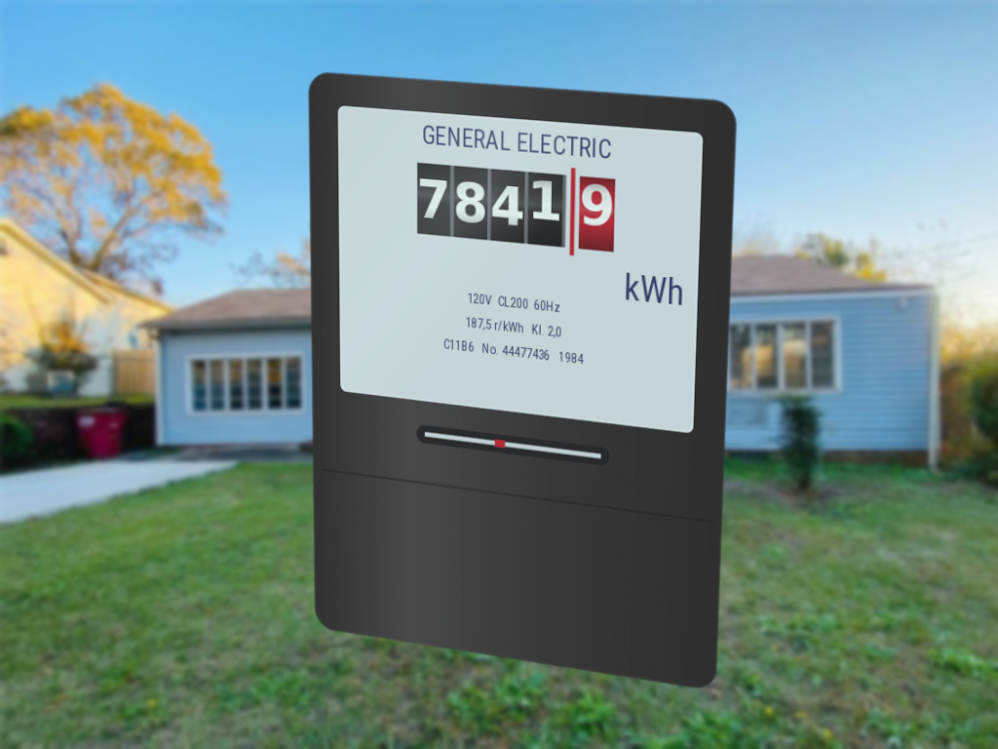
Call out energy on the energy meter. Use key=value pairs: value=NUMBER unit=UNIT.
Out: value=7841.9 unit=kWh
